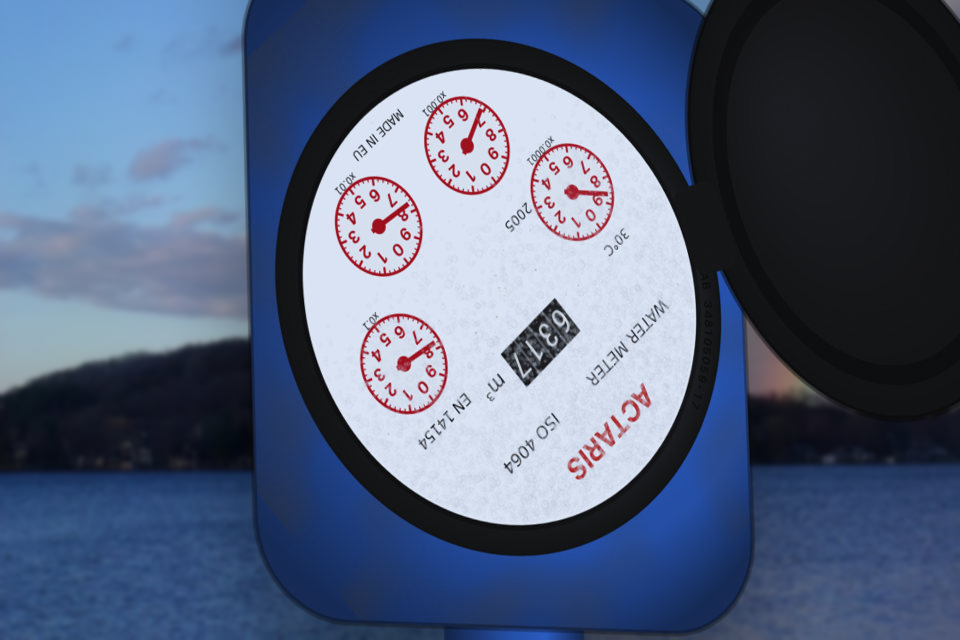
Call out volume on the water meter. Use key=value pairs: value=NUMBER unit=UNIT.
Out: value=6317.7768 unit=m³
